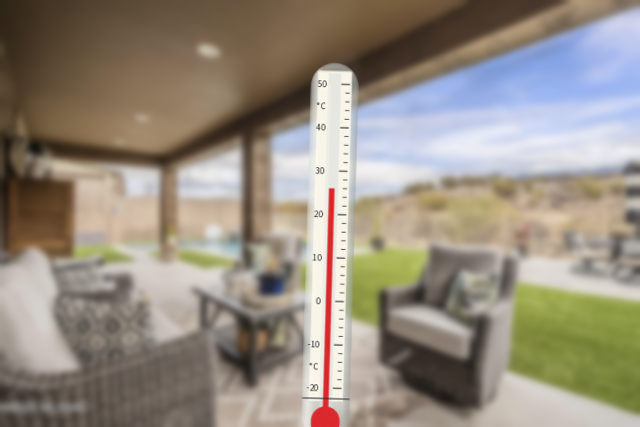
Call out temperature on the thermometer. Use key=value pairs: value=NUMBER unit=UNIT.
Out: value=26 unit=°C
